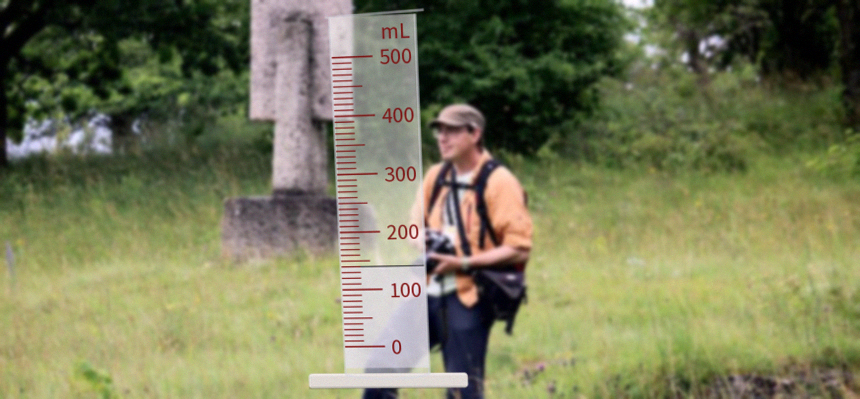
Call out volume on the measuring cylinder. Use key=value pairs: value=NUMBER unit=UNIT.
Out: value=140 unit=mL
